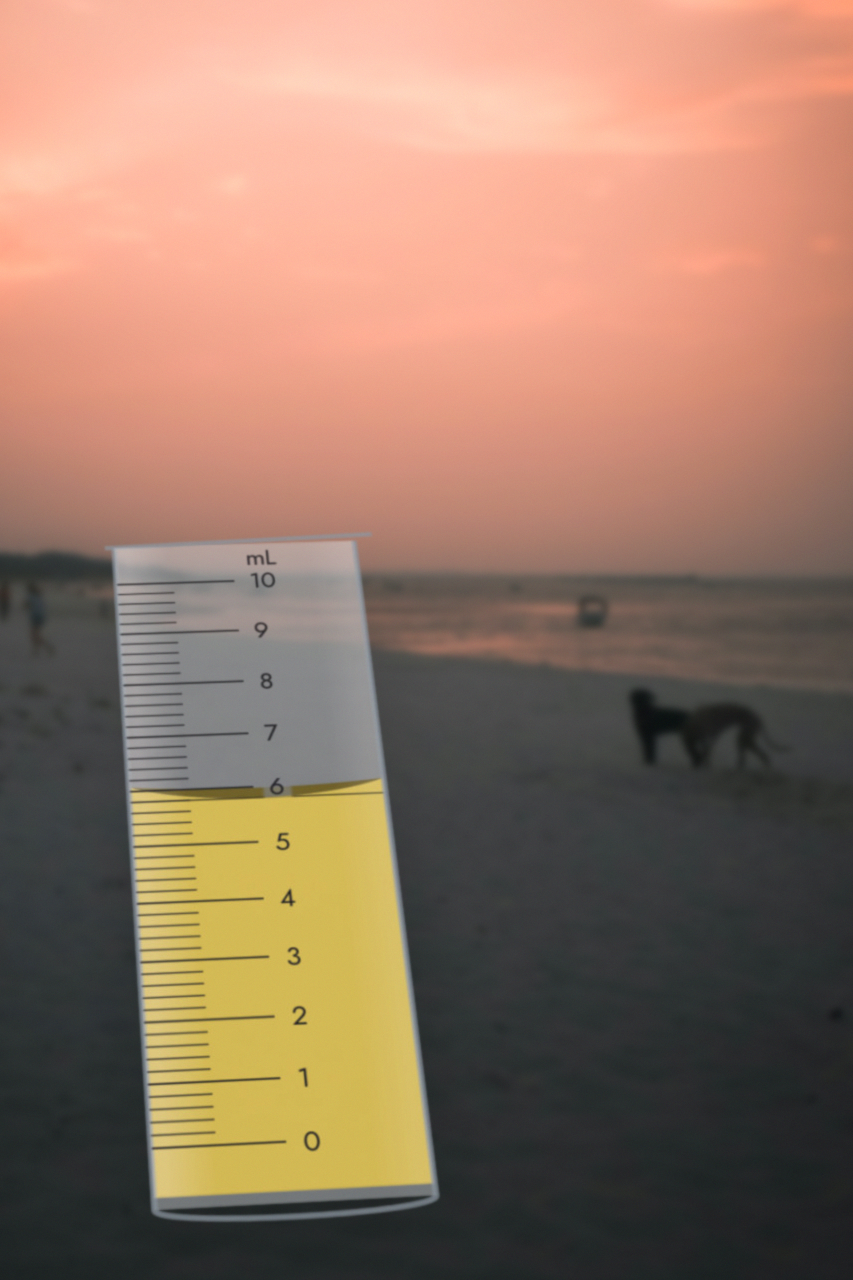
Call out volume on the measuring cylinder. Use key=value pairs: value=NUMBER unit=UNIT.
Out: value=5.8 unit=mL
